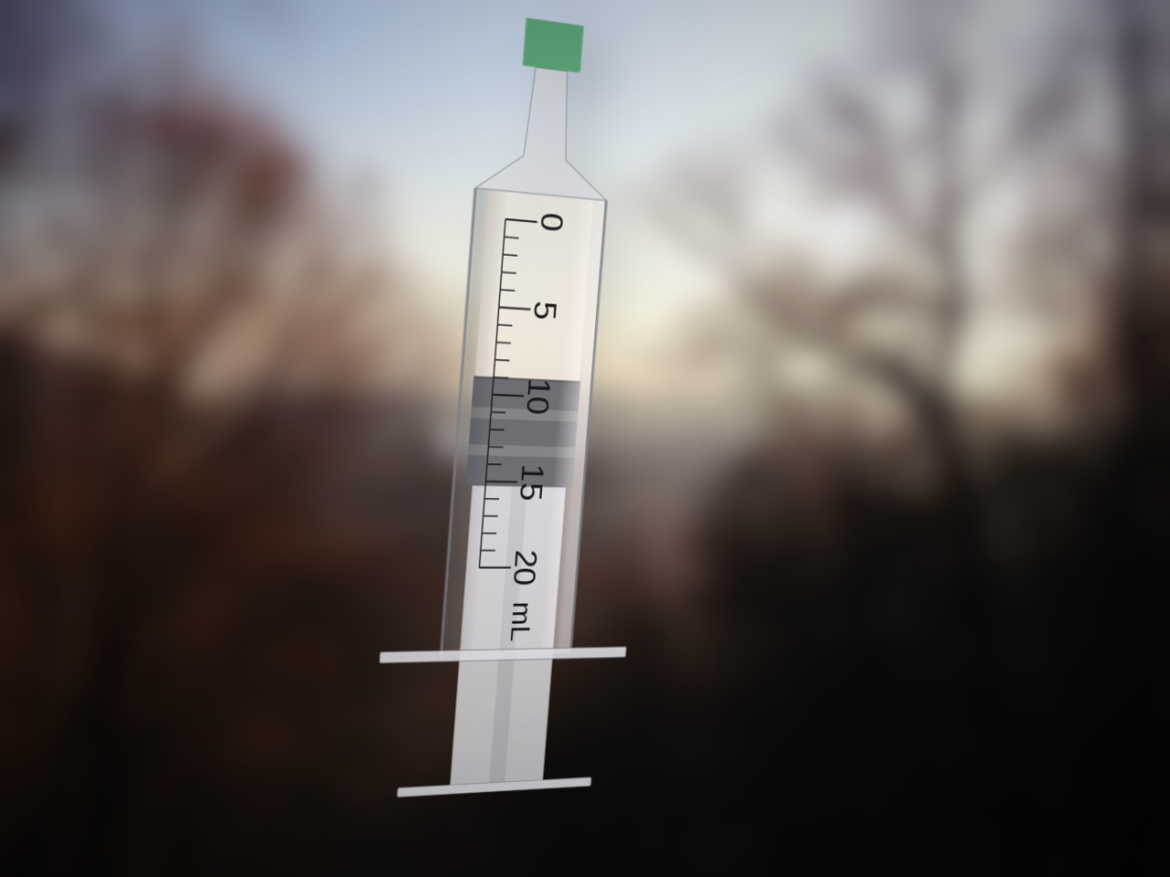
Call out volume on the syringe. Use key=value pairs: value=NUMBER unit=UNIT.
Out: value=9 unit=mL
